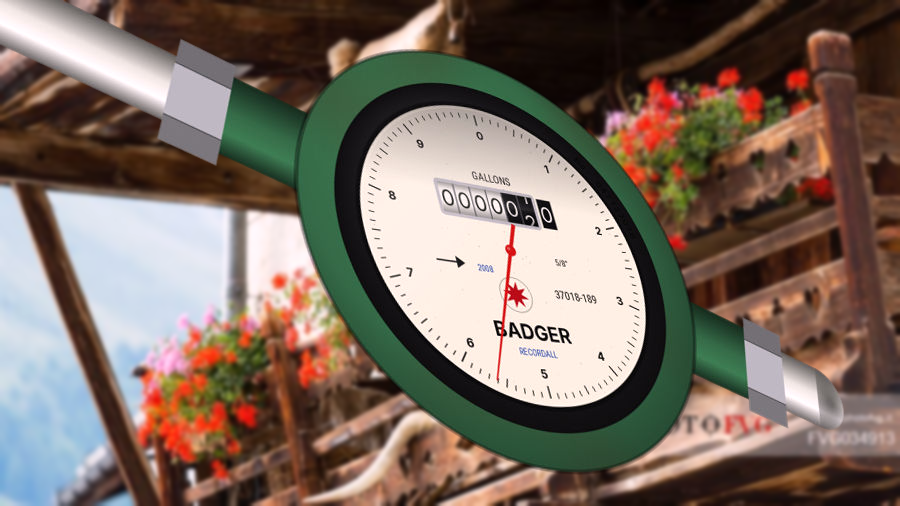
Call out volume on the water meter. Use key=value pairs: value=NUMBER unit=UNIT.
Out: value=15.6 unit=gal
